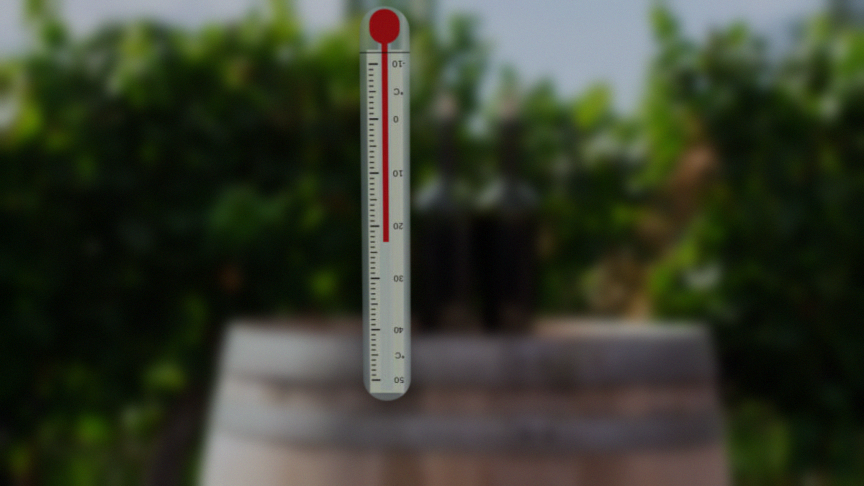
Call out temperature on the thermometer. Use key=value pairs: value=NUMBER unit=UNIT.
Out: value=23 unit=°C
